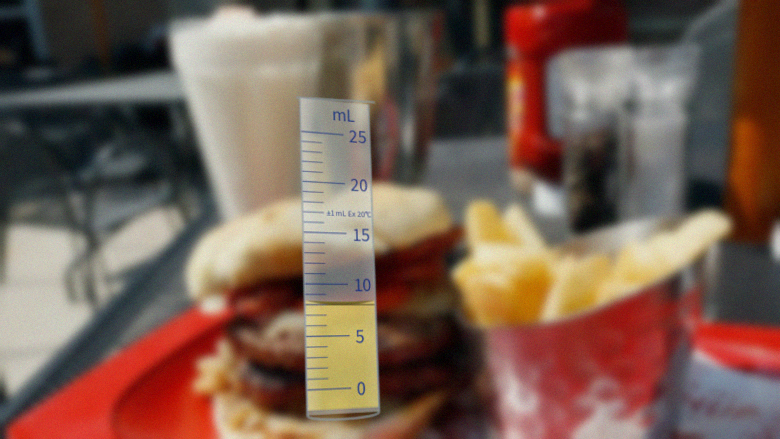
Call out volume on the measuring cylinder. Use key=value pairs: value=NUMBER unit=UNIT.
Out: value=8 unit=mL
